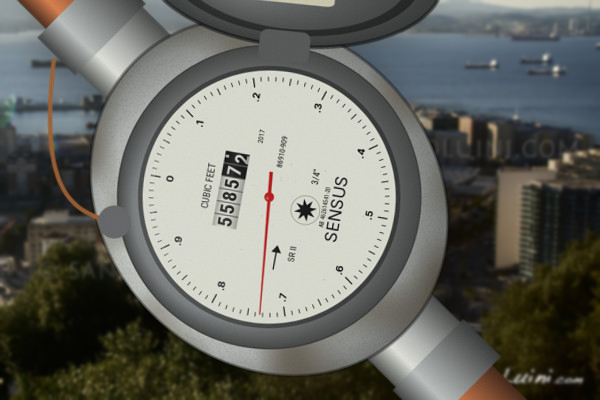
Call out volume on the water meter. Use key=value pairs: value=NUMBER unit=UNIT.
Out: value=558571.73 unit=ft³
